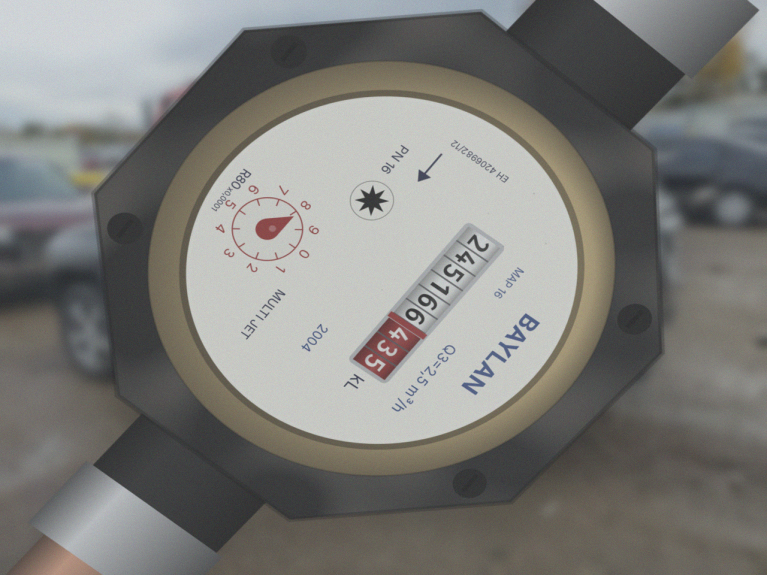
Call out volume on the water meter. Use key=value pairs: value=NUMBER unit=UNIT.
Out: value=245166.4358 unit=kL
